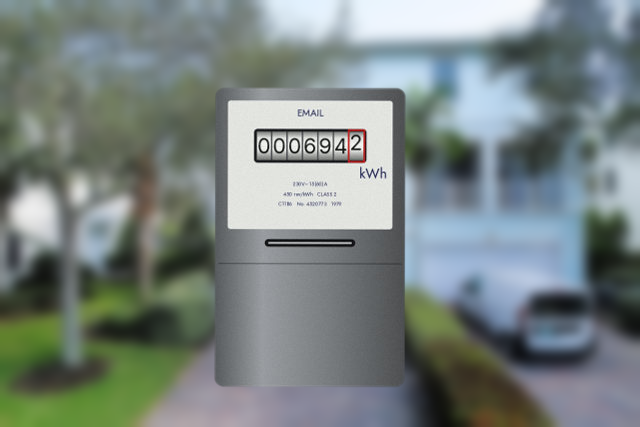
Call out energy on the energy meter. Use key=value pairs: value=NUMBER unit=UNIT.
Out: value=694.2 unit=kWh
